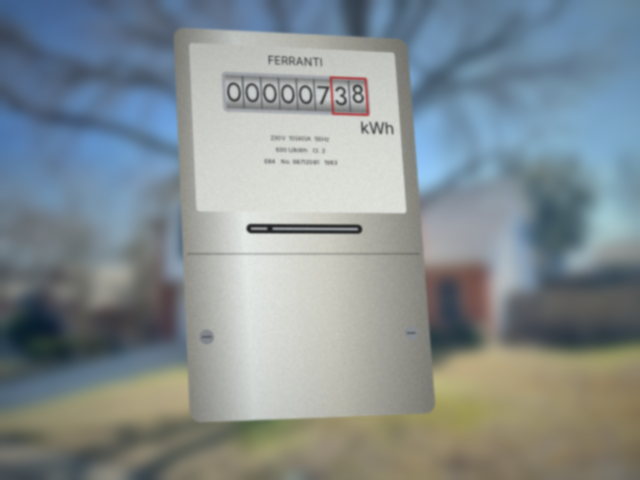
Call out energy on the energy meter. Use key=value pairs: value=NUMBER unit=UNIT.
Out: value=7.38 unit=kWh
